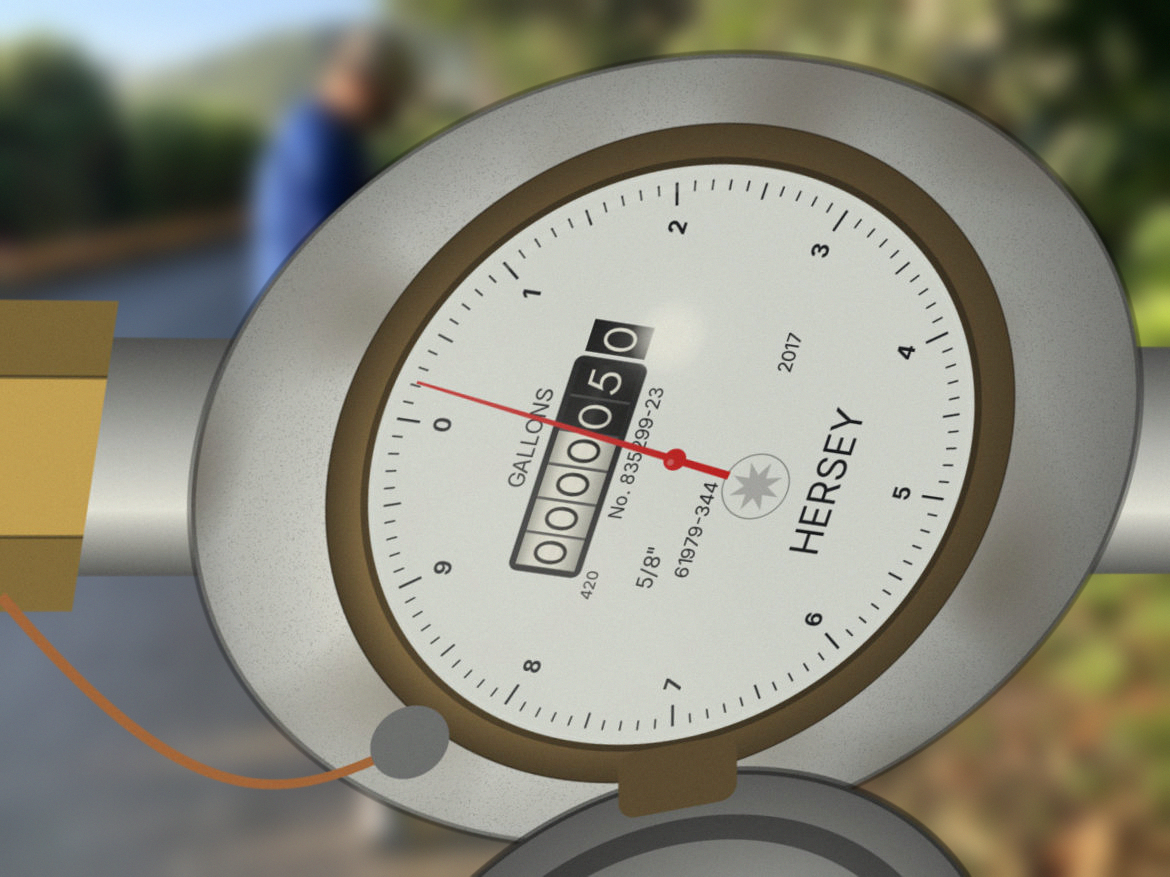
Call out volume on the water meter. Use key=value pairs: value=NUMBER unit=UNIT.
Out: value=50.2 unit=gal
